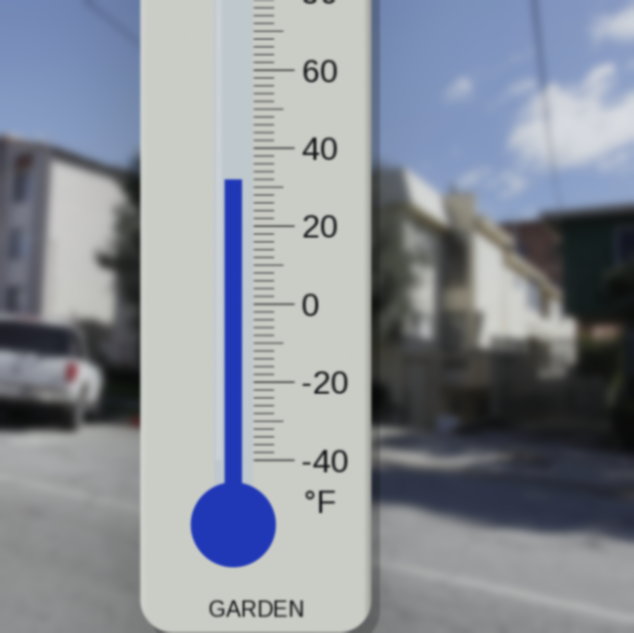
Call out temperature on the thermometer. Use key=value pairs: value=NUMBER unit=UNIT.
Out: value=32 unit=°F
